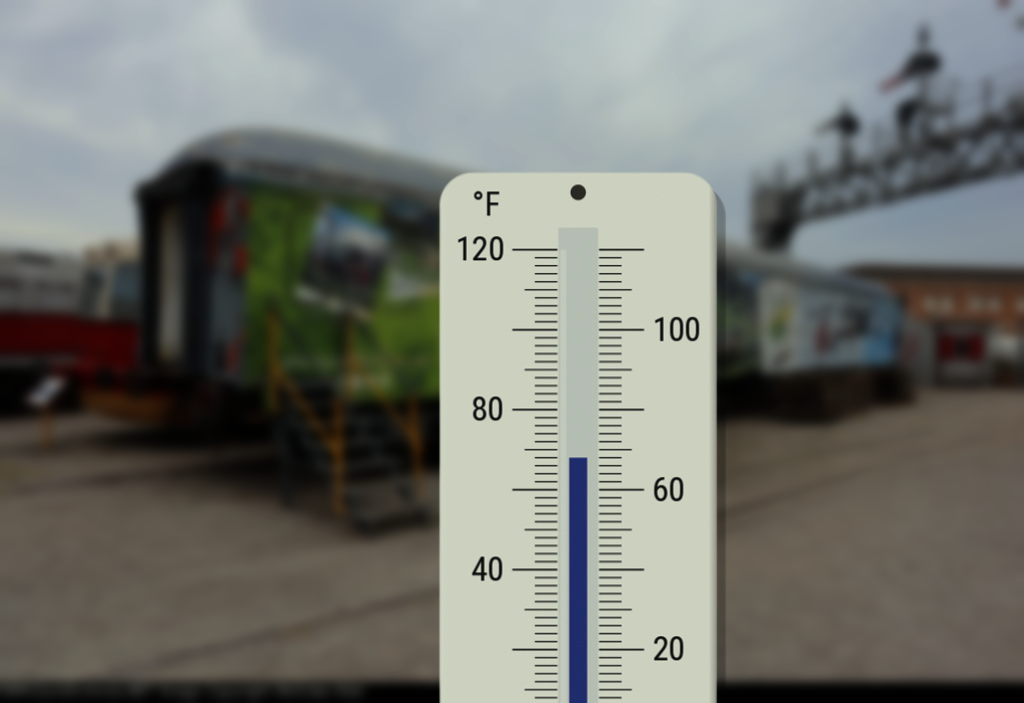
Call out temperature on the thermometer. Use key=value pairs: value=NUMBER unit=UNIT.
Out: value=68 unit=°F
